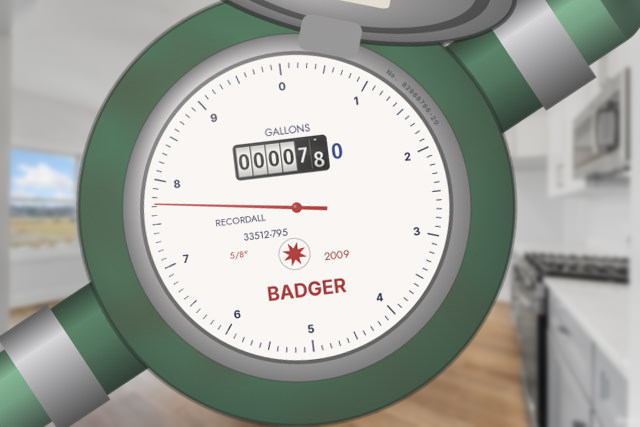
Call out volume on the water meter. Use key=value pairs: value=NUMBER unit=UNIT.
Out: value=777.7 unit=gal
